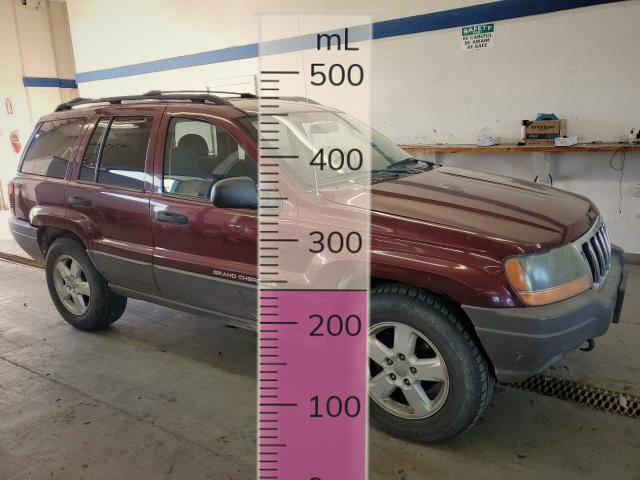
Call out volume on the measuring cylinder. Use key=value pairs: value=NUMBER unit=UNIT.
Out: value=240 unit=mL
